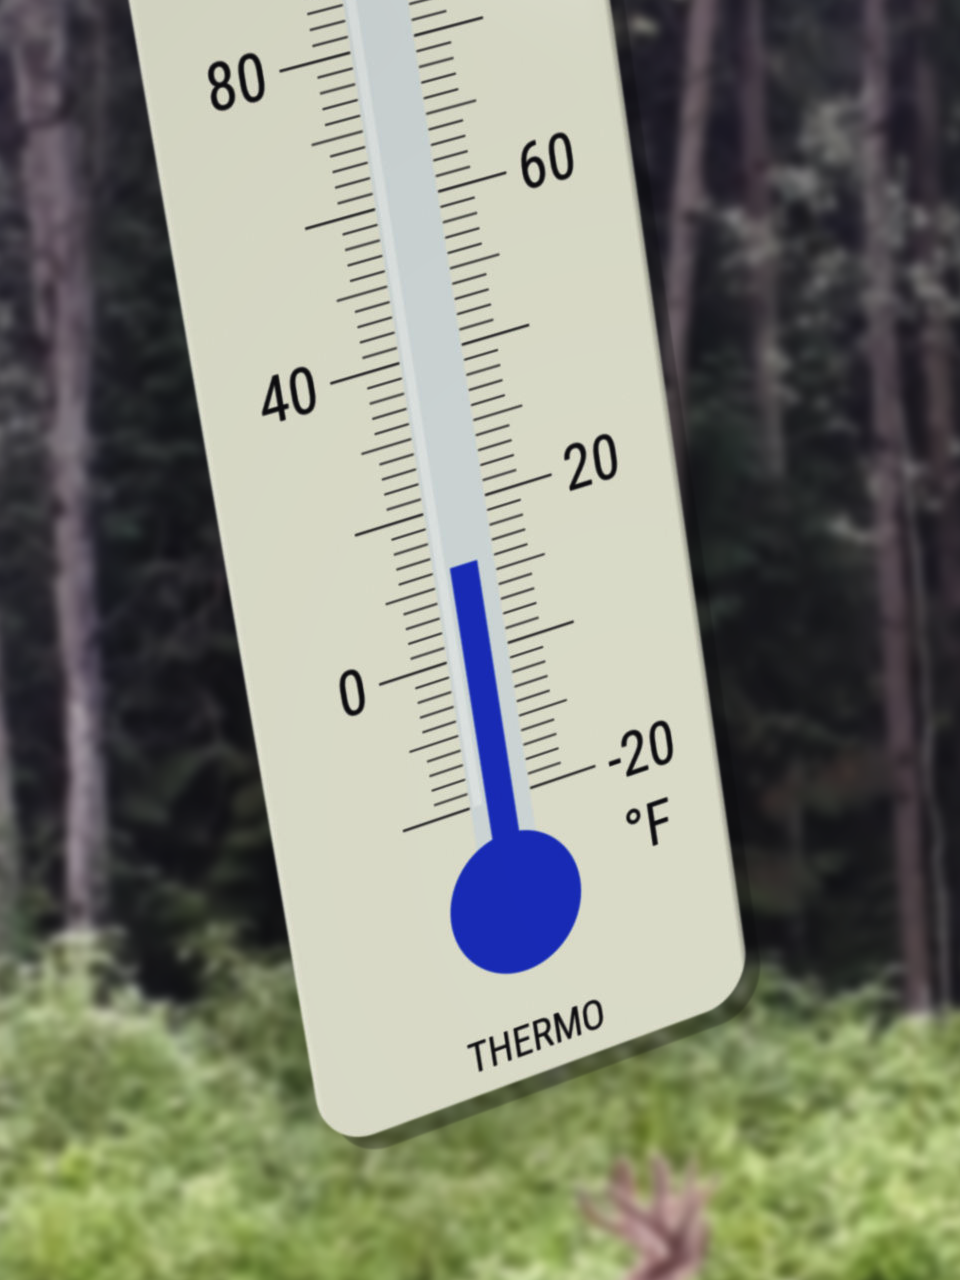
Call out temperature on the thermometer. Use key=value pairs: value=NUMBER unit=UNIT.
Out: value=12 unit=°F
